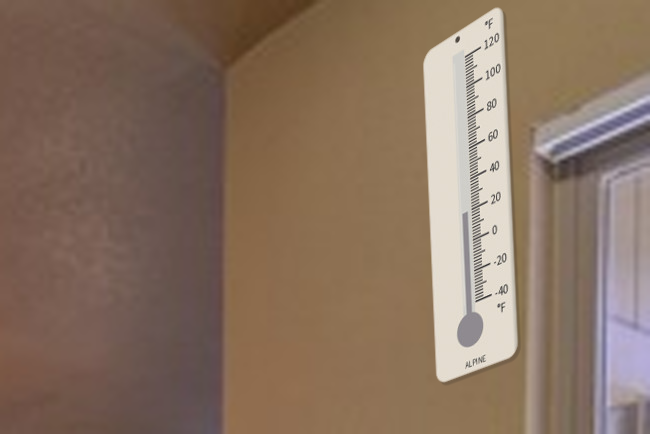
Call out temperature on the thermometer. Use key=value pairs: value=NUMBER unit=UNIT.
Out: value=20 unit=°F
